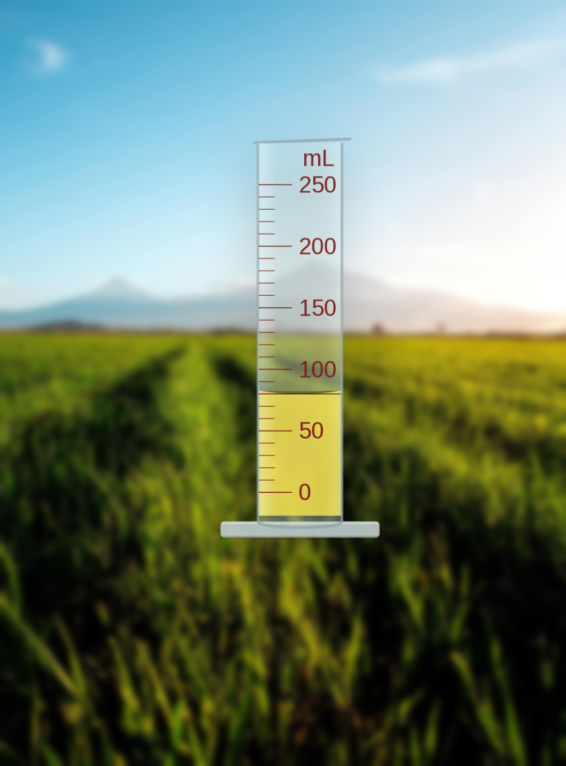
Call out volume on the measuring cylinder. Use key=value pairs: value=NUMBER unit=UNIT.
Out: value=80 unit=mL
